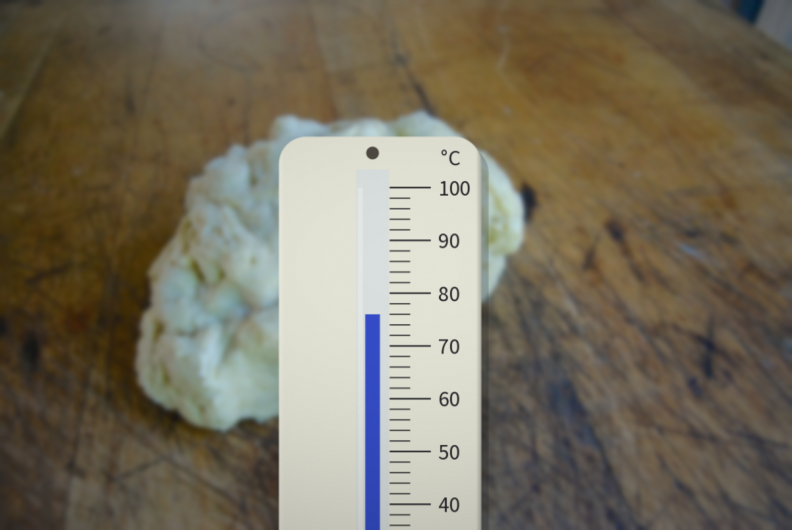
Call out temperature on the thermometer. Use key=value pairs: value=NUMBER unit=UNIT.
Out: value=76 unit=°C
